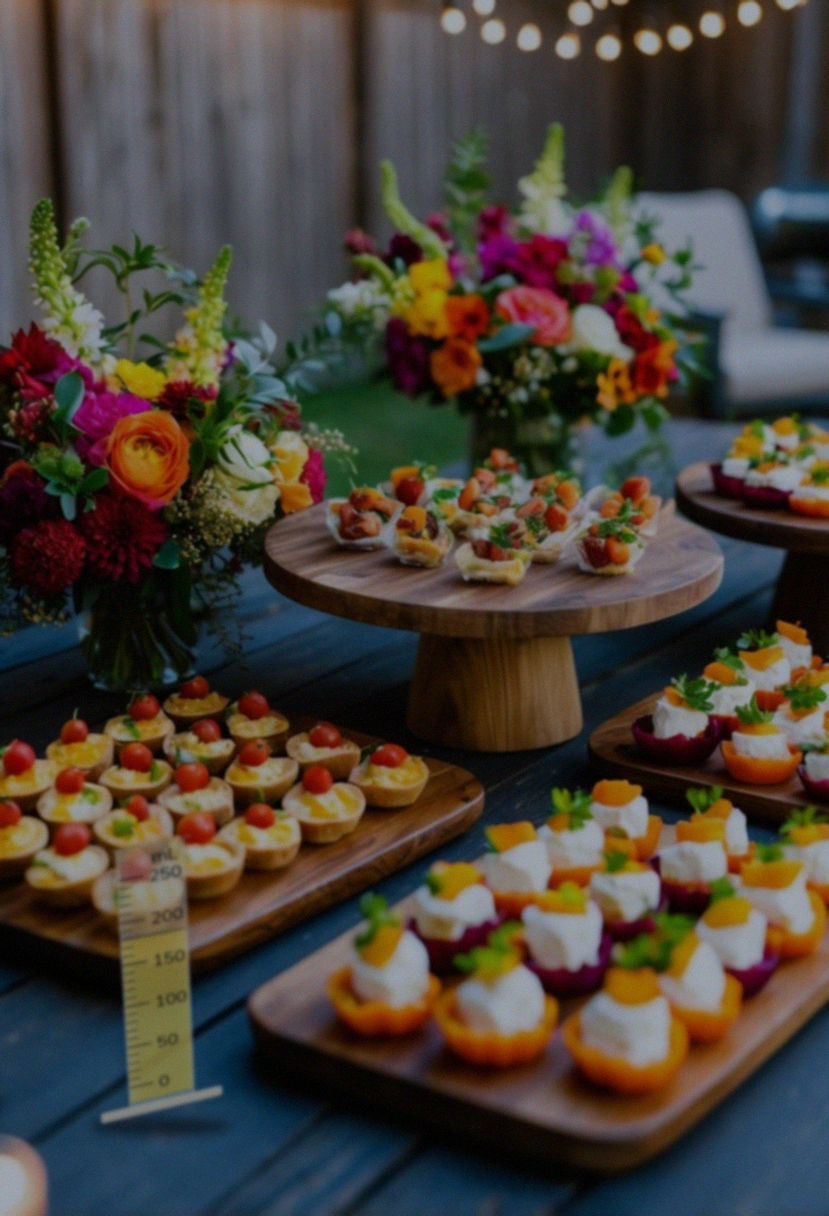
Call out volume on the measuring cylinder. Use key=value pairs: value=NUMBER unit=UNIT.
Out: value=180 unit=mL
